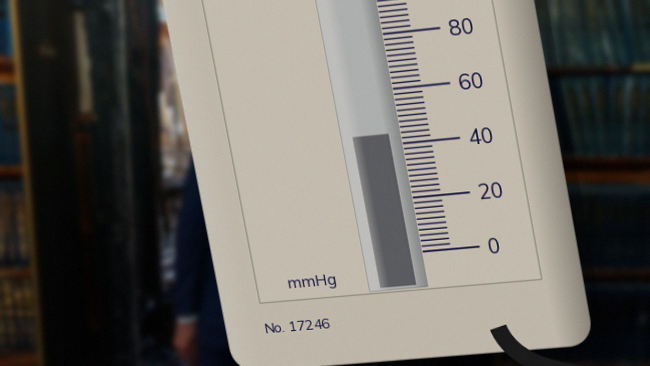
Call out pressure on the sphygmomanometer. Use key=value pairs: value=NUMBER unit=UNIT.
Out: value=44 unit=mmHg
